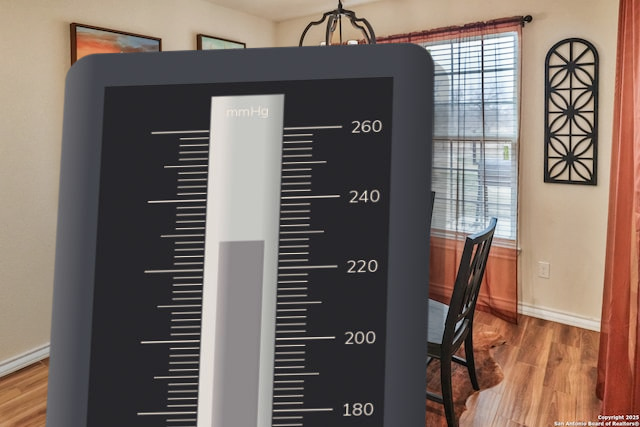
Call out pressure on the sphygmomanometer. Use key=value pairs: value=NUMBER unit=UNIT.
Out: value=228 unit=mmHg
